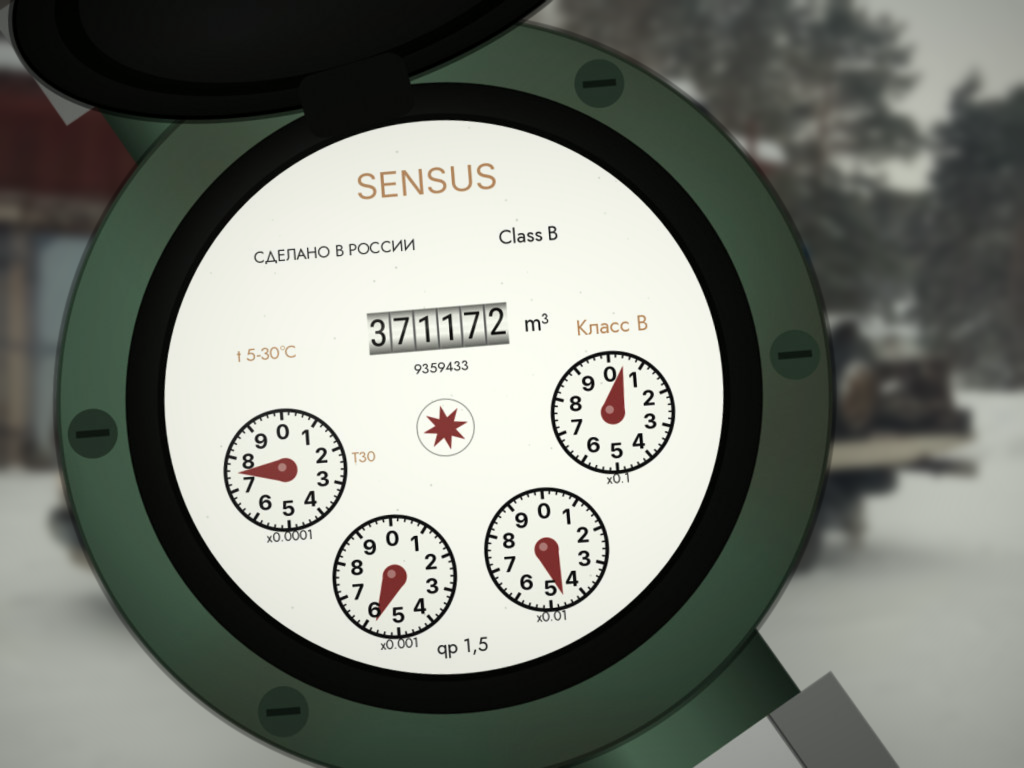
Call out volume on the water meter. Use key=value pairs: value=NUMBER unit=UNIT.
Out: value=371172.0457 unit=m³
